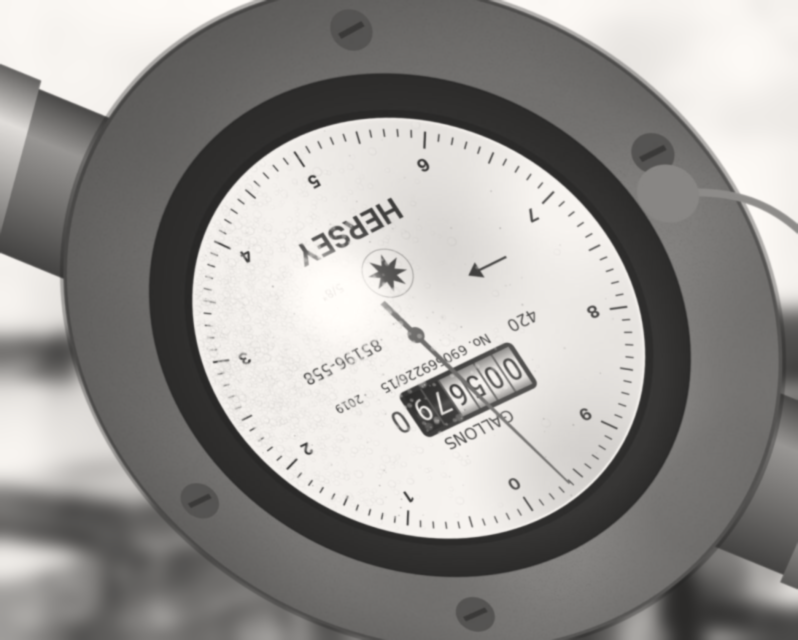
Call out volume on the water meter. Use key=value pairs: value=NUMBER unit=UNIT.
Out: value=56789.6 unit=gal
